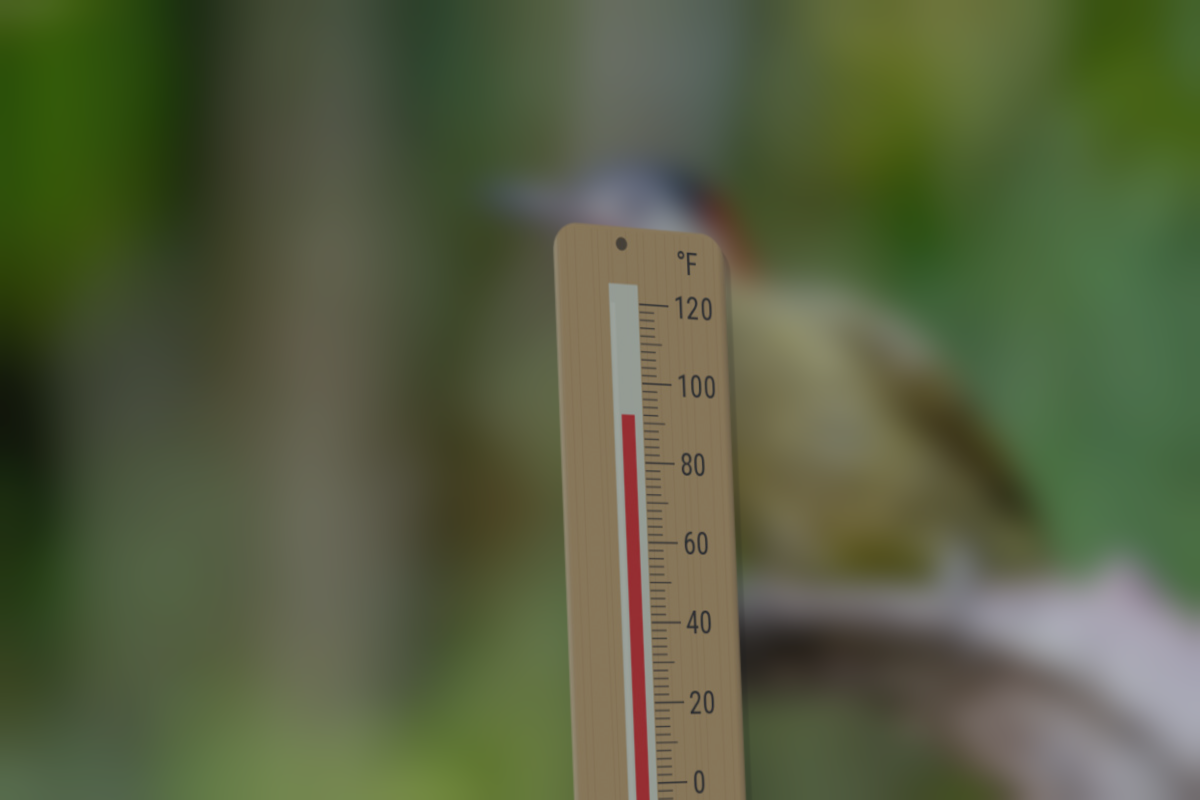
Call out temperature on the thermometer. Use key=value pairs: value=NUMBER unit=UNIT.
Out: value=92 unit=°F
